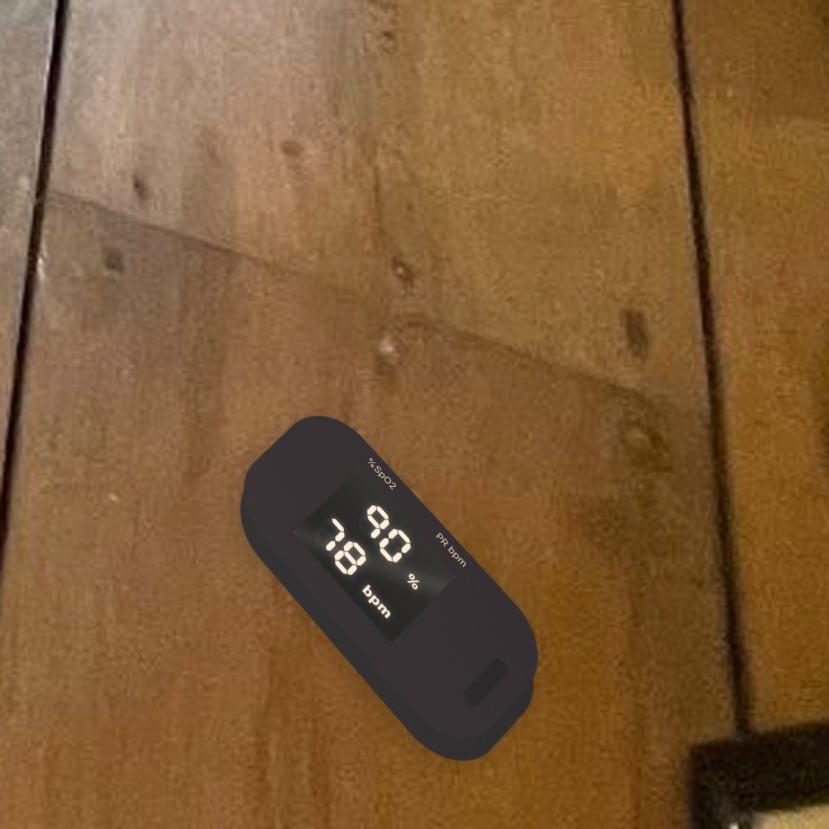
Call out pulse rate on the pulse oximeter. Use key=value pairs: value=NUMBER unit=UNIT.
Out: value=78 unit=bpm
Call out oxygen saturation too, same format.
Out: value=90 unit=%
